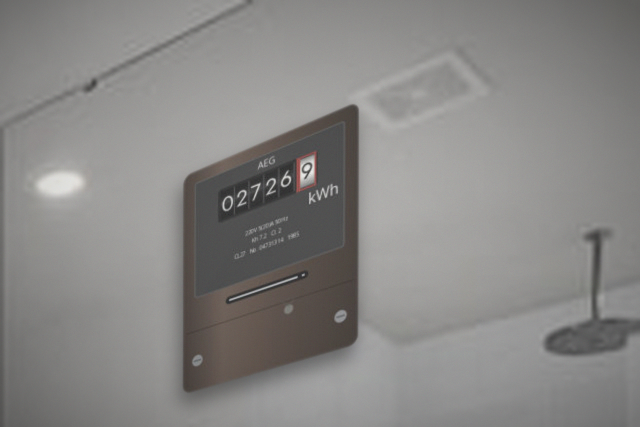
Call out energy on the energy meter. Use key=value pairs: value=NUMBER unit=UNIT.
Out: value=2726.9 unit=kWh
